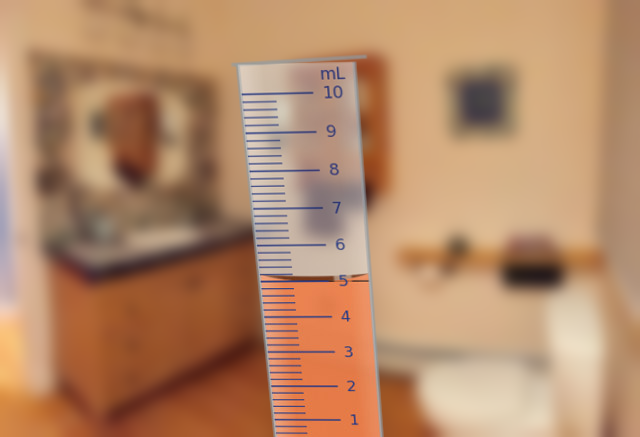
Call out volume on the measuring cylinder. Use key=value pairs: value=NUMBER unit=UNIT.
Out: value=5 unit=mL
